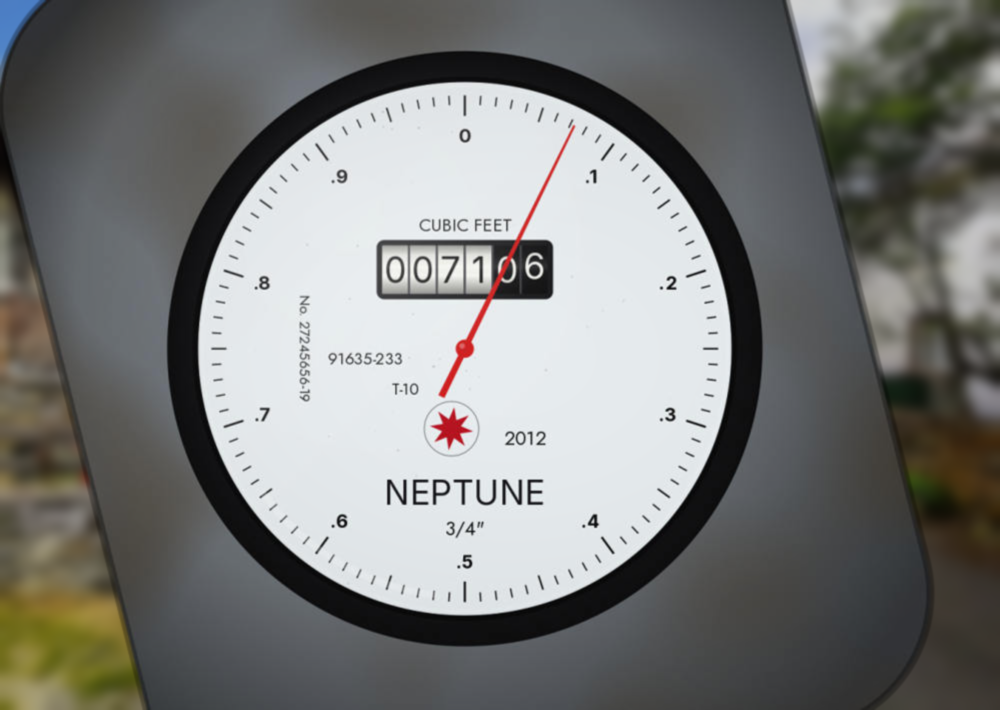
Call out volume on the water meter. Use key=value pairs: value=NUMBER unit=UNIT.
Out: value=7106.07 unit=ft³
